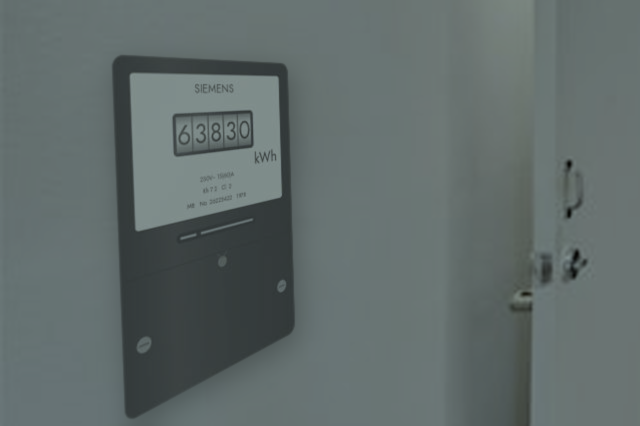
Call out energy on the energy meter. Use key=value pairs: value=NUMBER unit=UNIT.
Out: value=63830 unit=kWh
